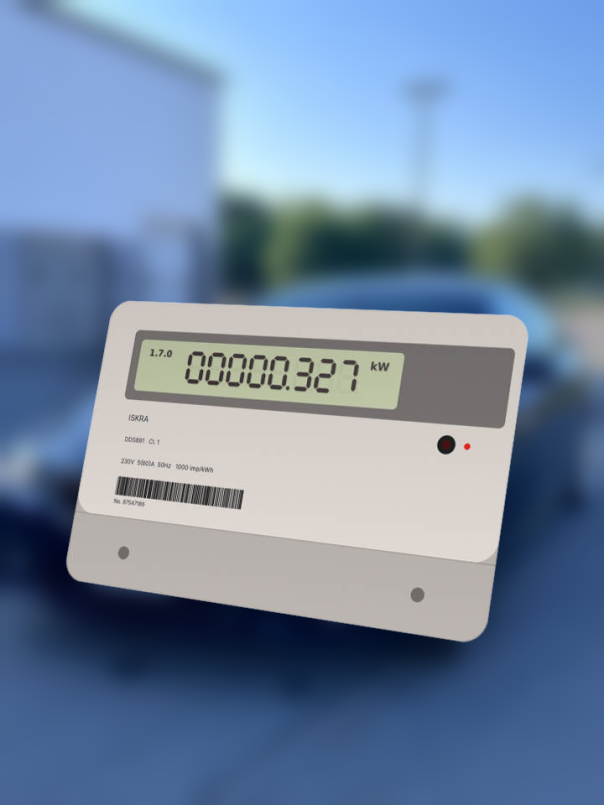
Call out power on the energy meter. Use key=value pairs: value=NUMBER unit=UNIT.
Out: value=0.327 unit=kW
